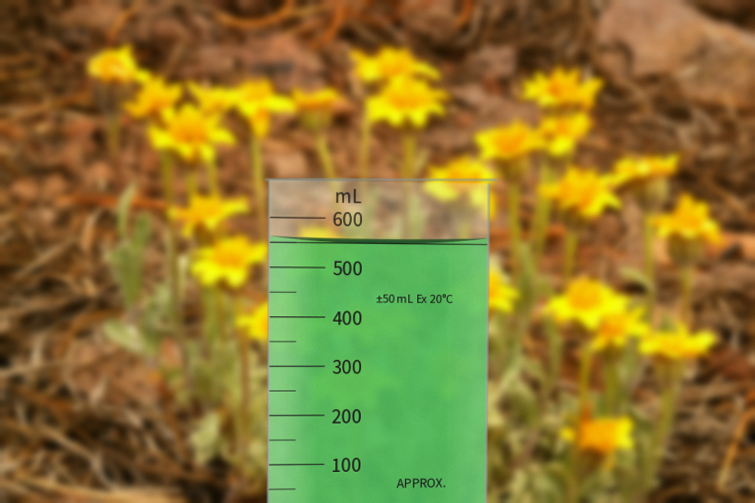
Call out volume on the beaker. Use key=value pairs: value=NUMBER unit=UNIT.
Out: value=550 unit=mL
